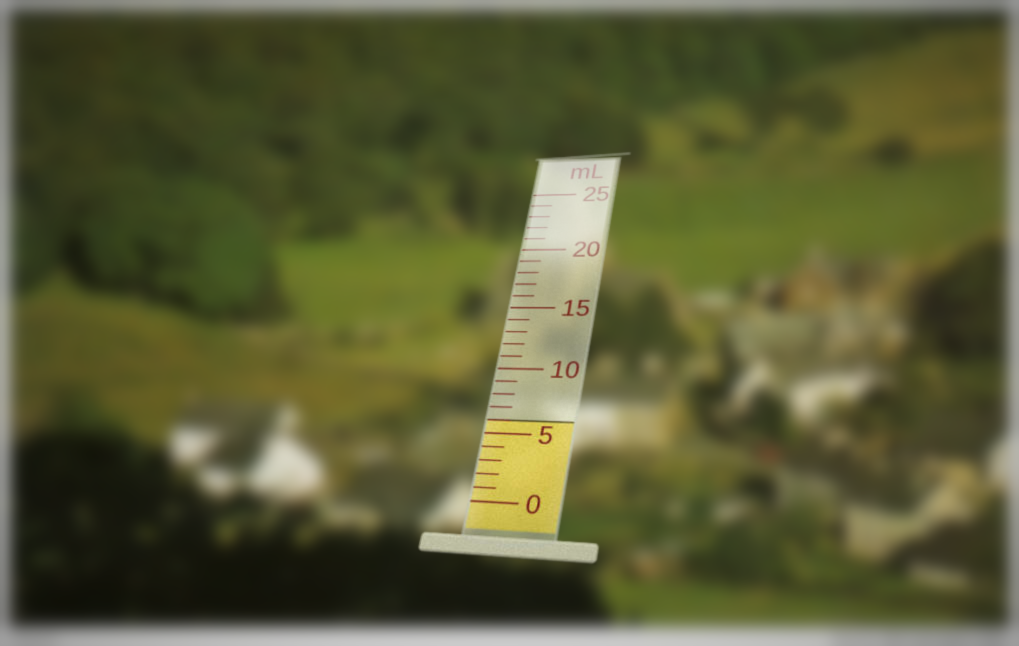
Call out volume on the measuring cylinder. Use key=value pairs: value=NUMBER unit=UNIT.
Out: value=6 unit=mL
